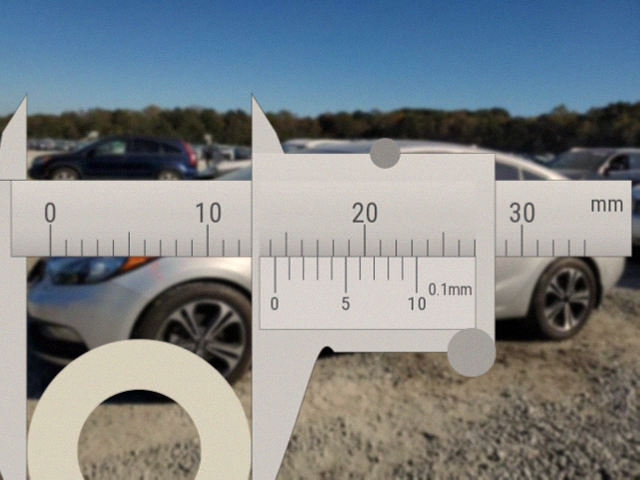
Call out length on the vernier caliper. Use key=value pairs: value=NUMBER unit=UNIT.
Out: value=14.3 unit=mm
